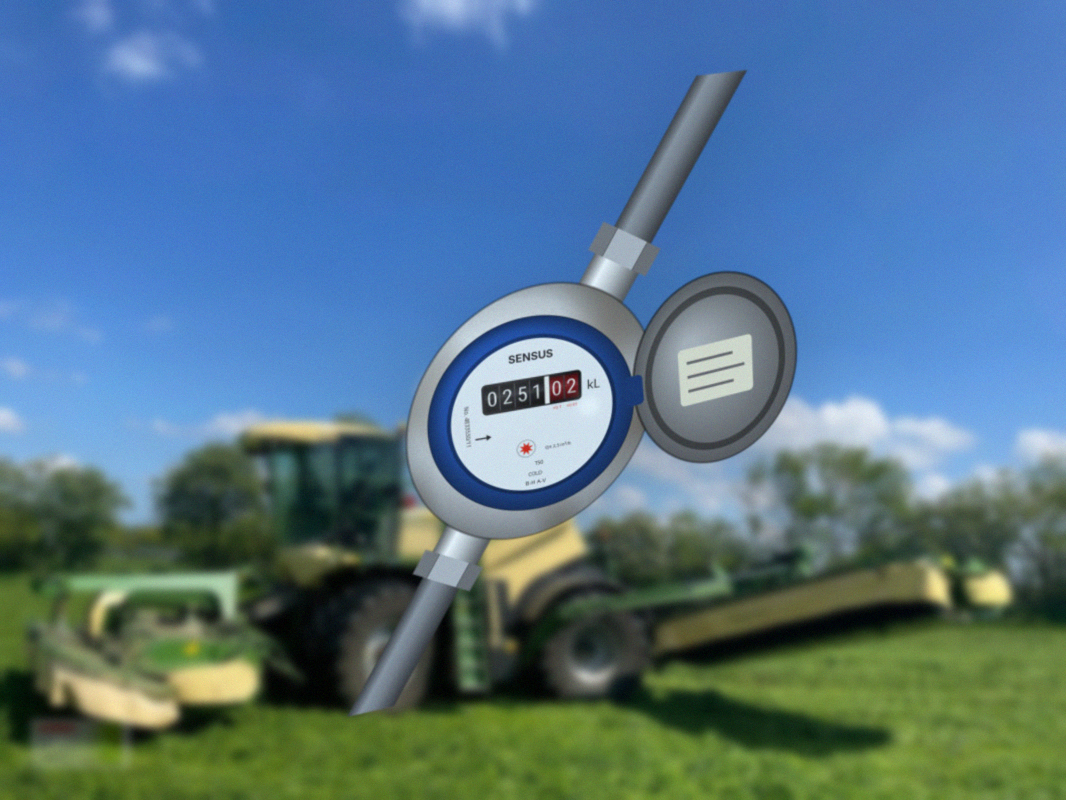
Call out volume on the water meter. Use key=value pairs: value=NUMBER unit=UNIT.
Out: value=251.02 unit=kL
